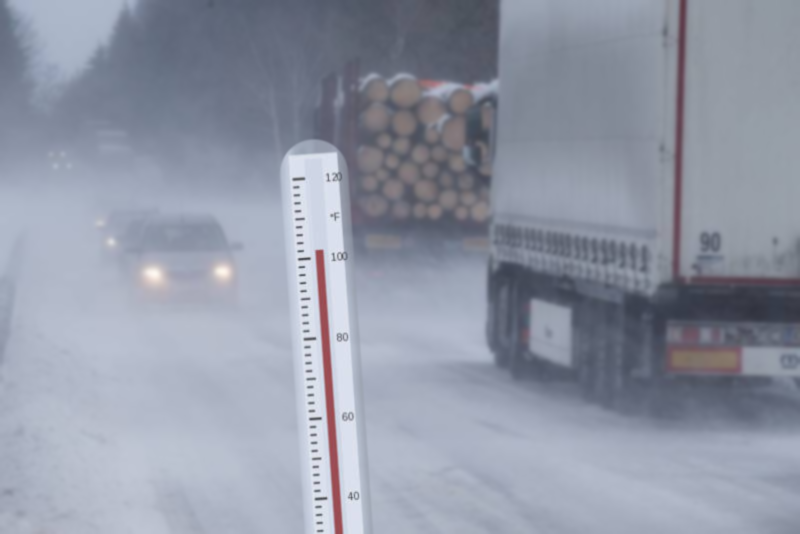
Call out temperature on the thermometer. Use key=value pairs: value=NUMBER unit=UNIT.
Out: value=102 unit=°F
